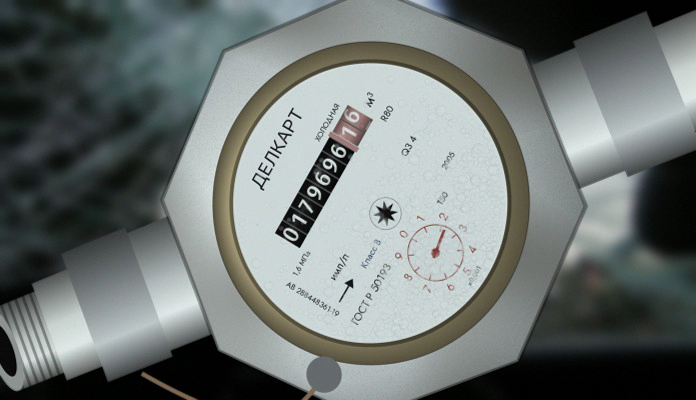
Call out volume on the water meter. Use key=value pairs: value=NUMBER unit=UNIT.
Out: value=179696.162 unit=m³
